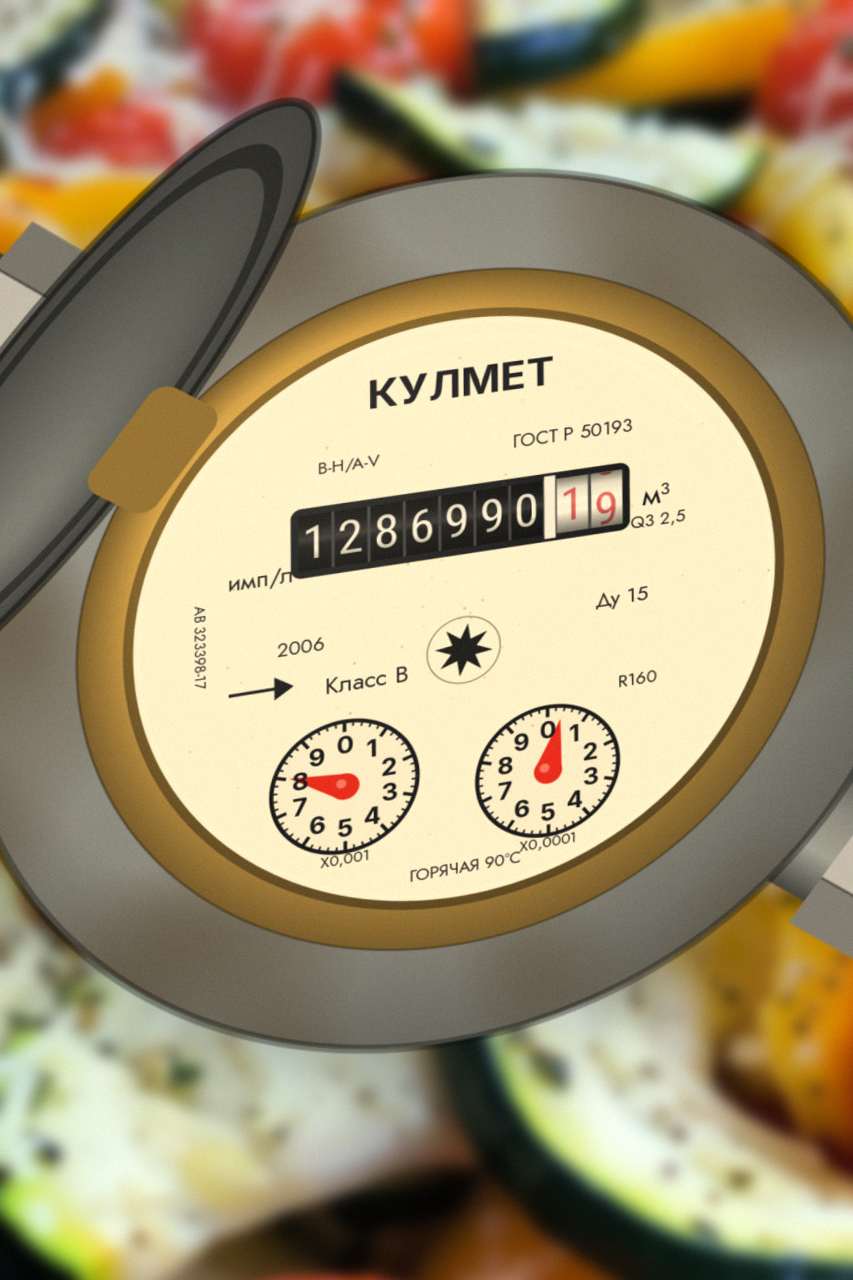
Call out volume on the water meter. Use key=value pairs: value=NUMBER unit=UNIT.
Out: value=1286990.1880 unit=m³
